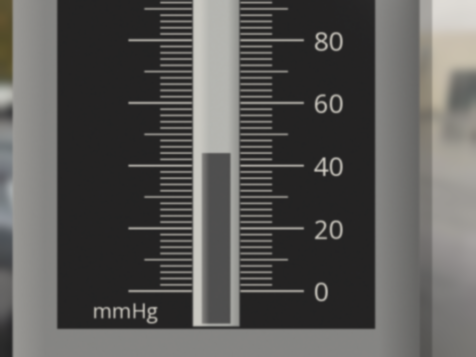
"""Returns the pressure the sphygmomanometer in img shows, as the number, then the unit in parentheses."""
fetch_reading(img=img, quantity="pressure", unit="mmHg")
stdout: 44 (mmHg)
